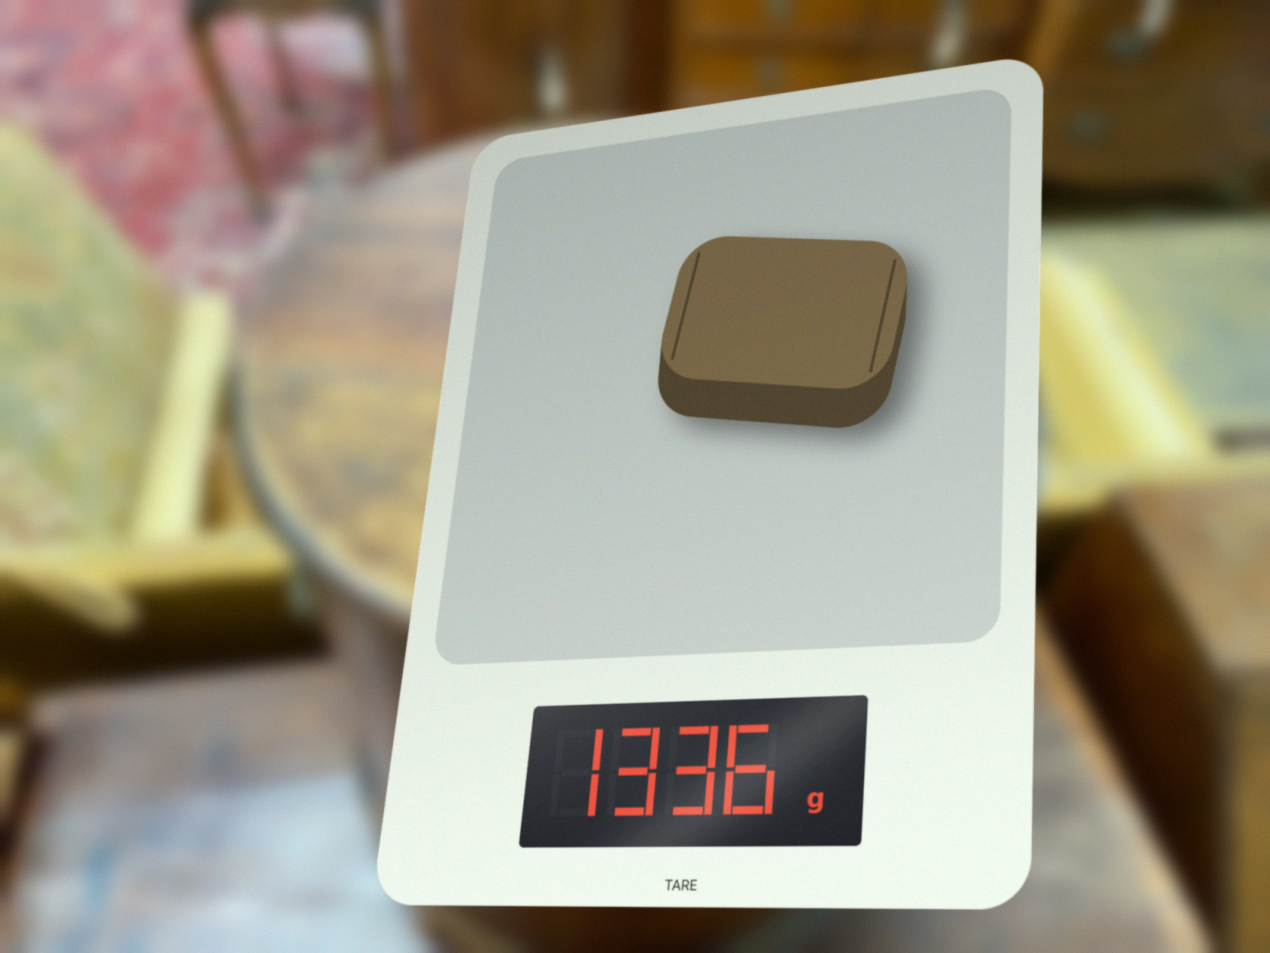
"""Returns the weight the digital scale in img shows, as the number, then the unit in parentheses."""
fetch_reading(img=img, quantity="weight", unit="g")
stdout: 1336 (g)
